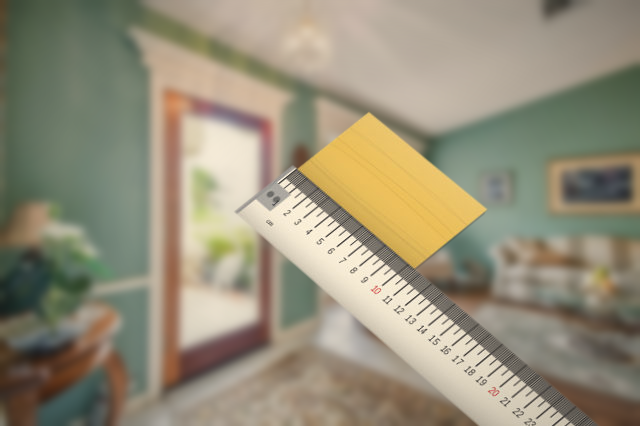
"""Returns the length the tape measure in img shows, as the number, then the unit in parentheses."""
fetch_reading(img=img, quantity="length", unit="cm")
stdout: 10.5 (cm)
